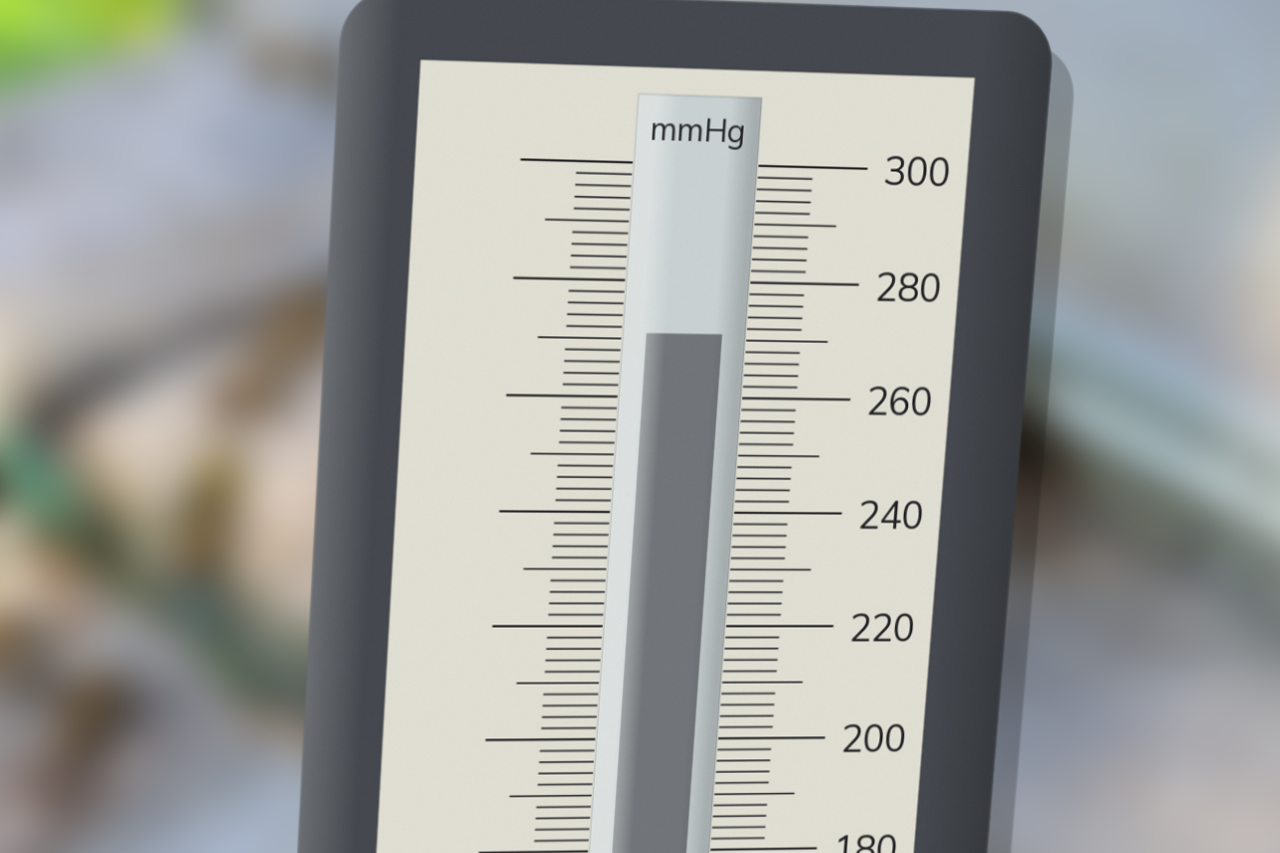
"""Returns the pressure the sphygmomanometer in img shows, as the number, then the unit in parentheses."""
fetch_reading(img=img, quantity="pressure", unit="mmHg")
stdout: 271 (mmHg)
